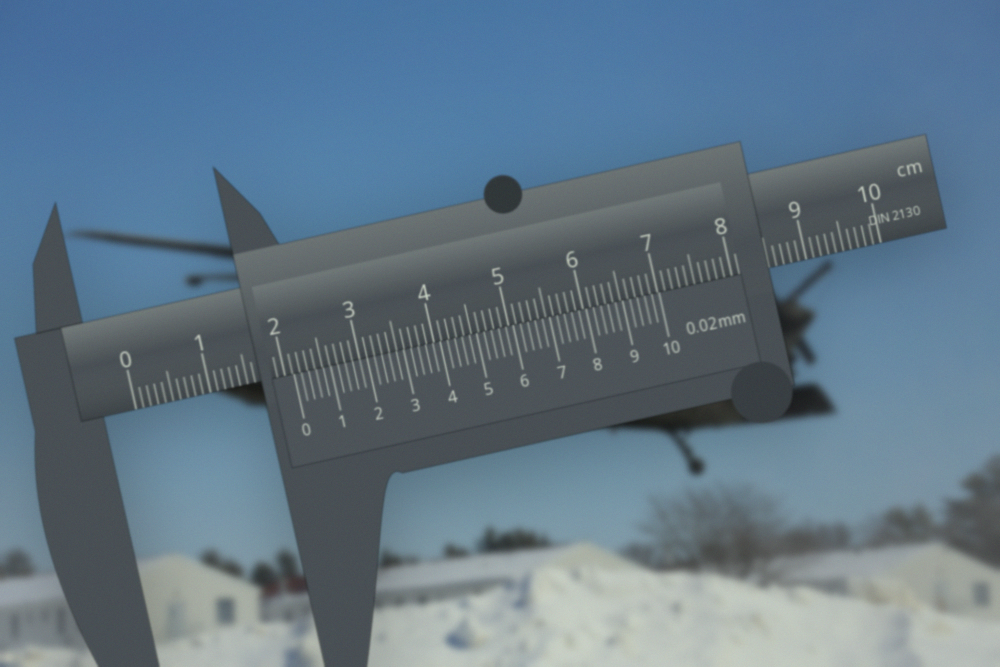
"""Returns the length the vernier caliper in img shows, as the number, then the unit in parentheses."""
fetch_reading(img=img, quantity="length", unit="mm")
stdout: 21.2 (mm)
